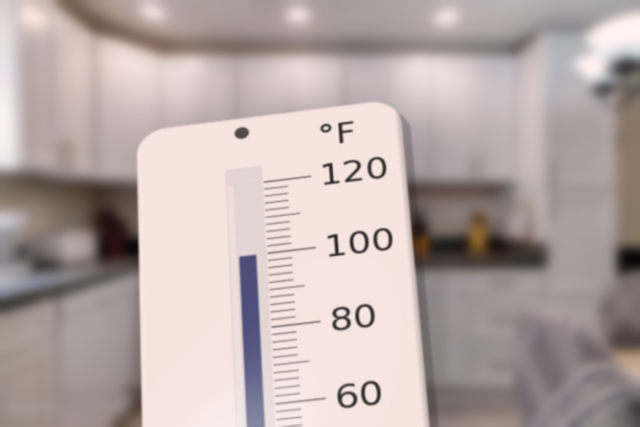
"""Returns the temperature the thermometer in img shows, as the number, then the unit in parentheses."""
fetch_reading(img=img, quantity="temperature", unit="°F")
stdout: 100 (°F)
